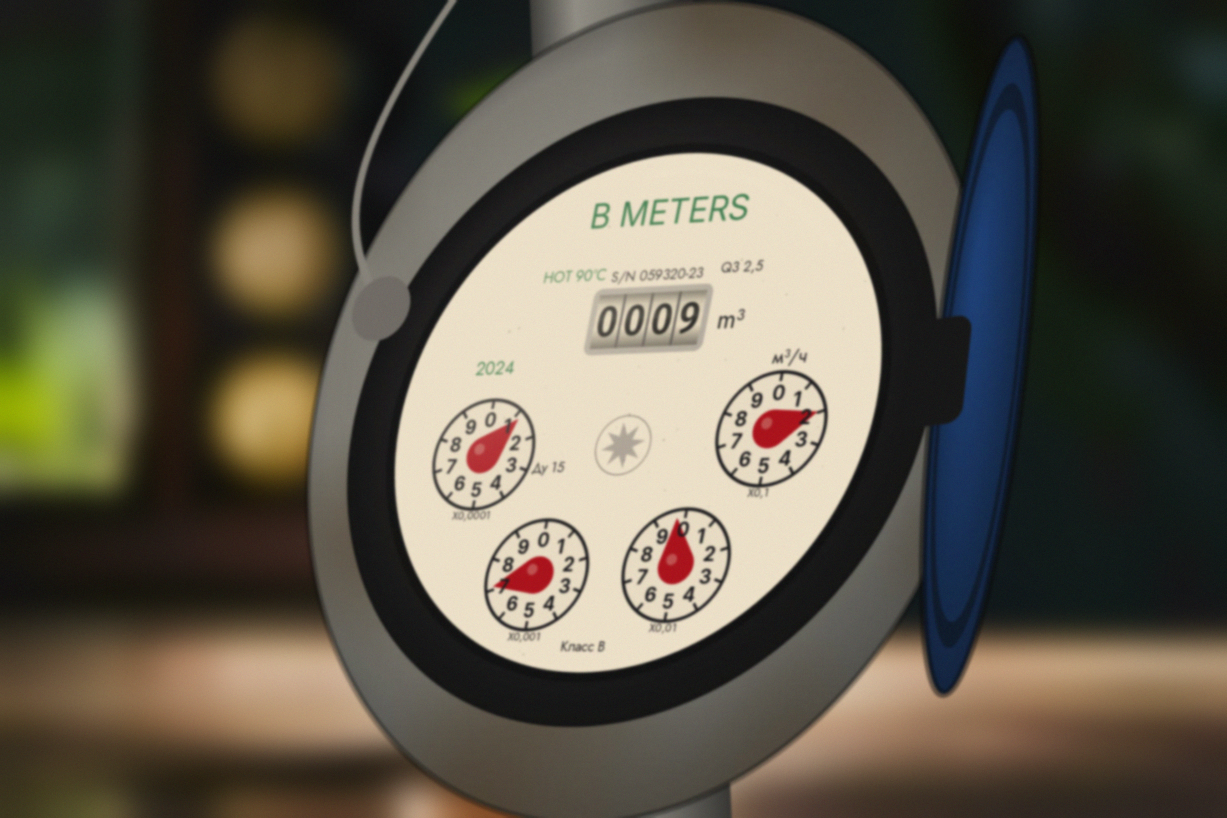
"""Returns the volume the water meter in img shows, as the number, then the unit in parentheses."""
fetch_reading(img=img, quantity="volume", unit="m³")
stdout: 9.1971 (m³)
